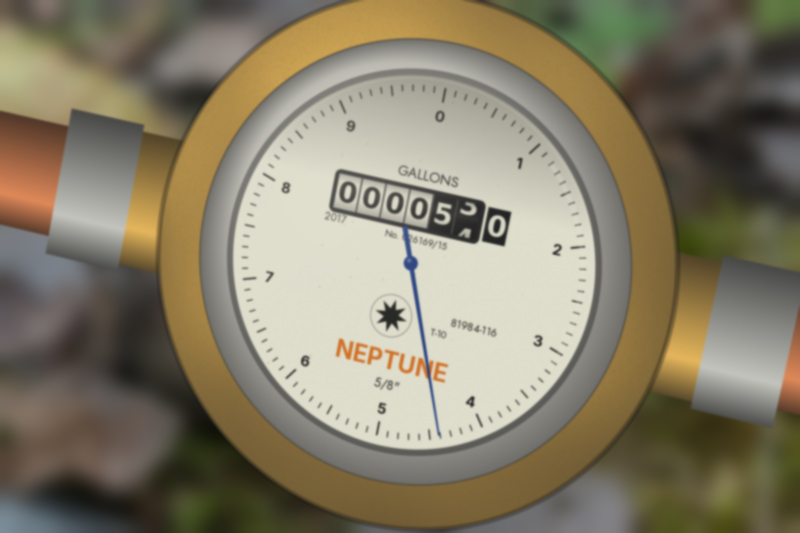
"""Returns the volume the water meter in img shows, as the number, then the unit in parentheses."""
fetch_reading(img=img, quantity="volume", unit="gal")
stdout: 534.4 (gal)
